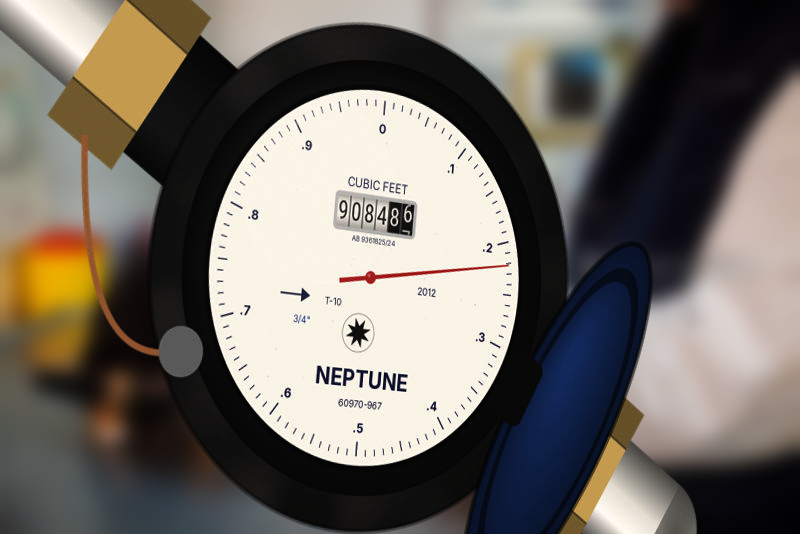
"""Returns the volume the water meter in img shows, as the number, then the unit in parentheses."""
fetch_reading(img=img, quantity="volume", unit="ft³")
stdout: 908486.22 (ft³)
